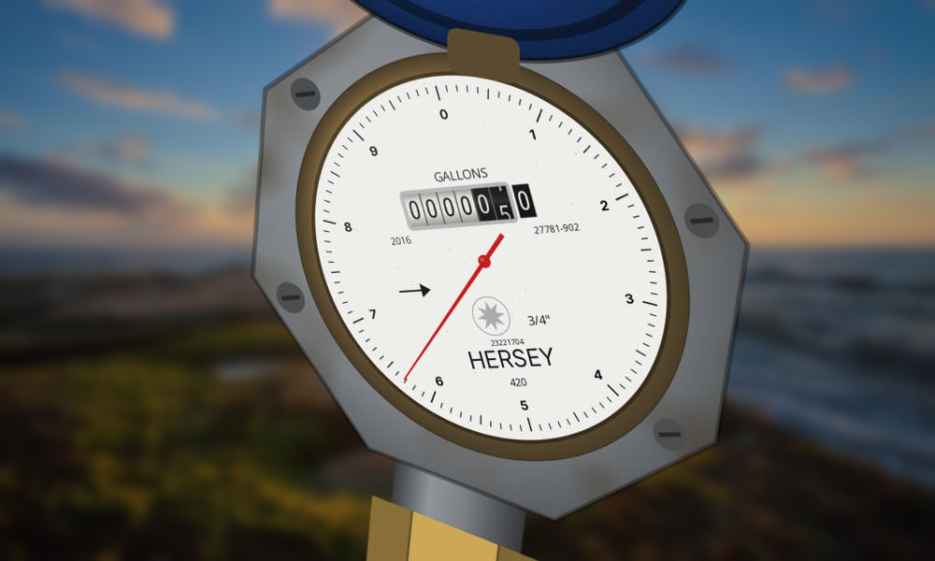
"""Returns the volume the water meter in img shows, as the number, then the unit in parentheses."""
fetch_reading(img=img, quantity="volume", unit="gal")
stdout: 46.3 (gal)
